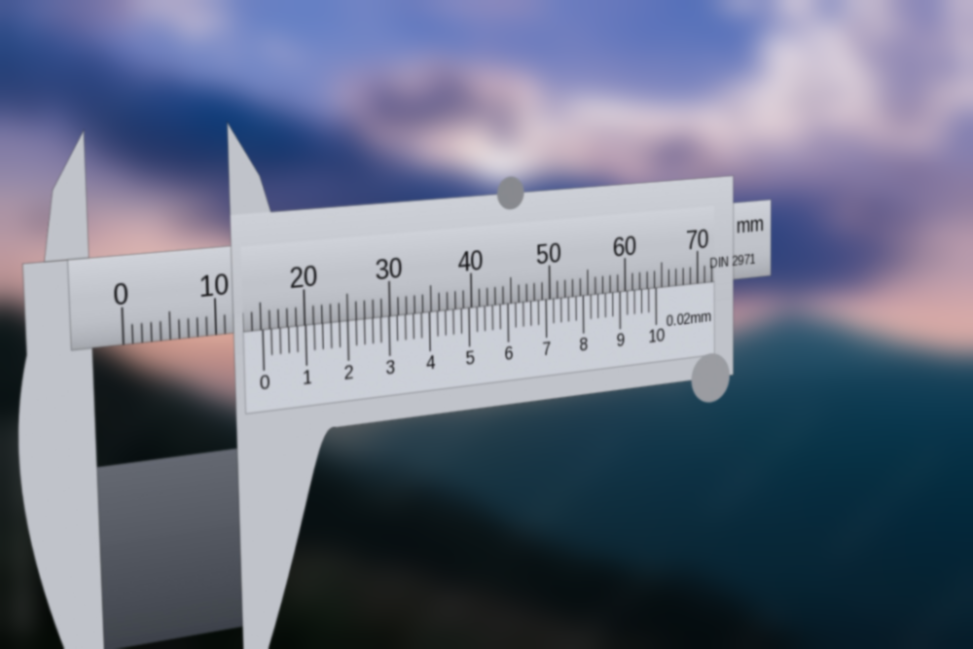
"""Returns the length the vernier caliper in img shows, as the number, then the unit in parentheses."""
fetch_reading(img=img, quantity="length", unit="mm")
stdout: 15.2 (mm)
